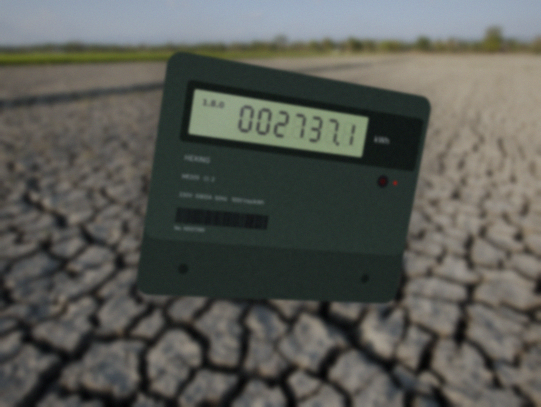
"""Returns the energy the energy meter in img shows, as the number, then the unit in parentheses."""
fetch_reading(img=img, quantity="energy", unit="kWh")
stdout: 2737.1 (kWh)
